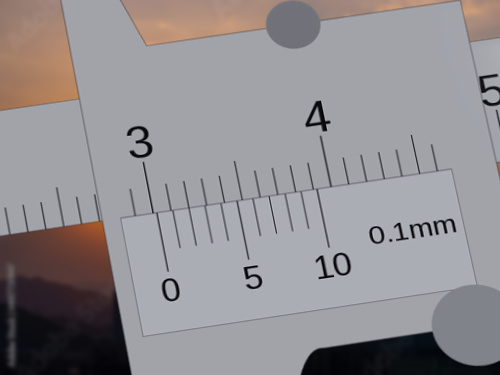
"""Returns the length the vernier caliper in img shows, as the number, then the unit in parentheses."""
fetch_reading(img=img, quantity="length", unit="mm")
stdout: 30.2 (mm)
